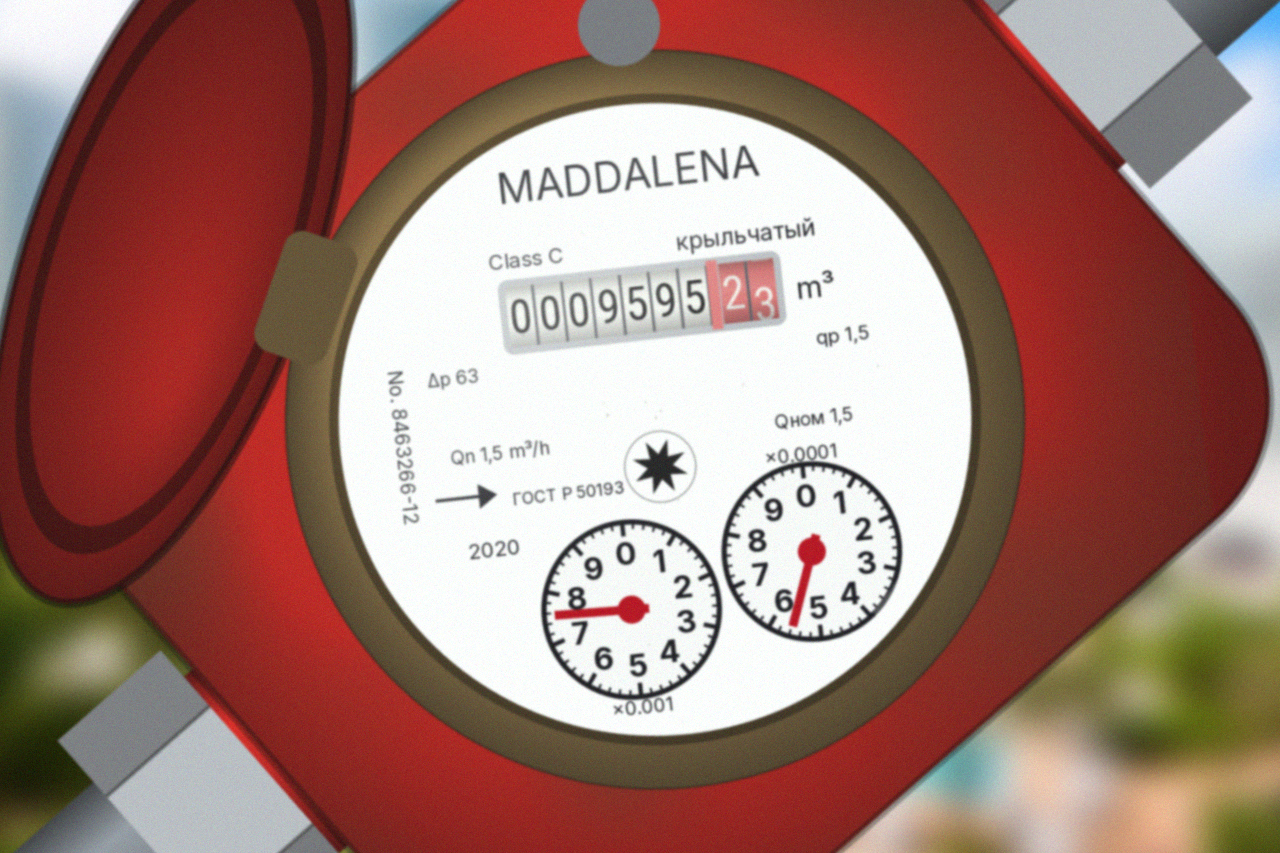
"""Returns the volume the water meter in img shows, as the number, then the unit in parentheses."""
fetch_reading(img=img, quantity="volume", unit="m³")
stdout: 9595.2275 (m³)
